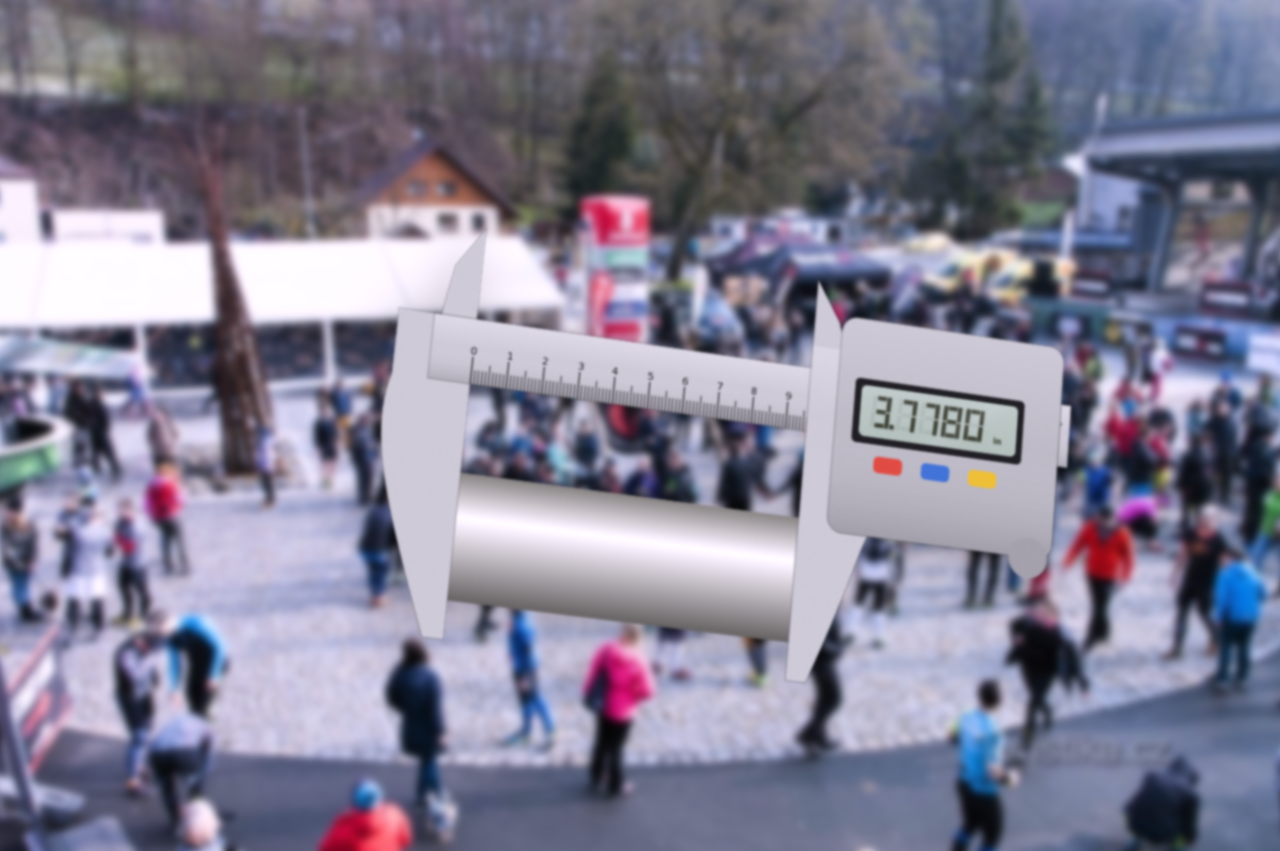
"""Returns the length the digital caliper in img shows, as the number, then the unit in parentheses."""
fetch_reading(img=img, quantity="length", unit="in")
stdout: 3.7780 (in)
